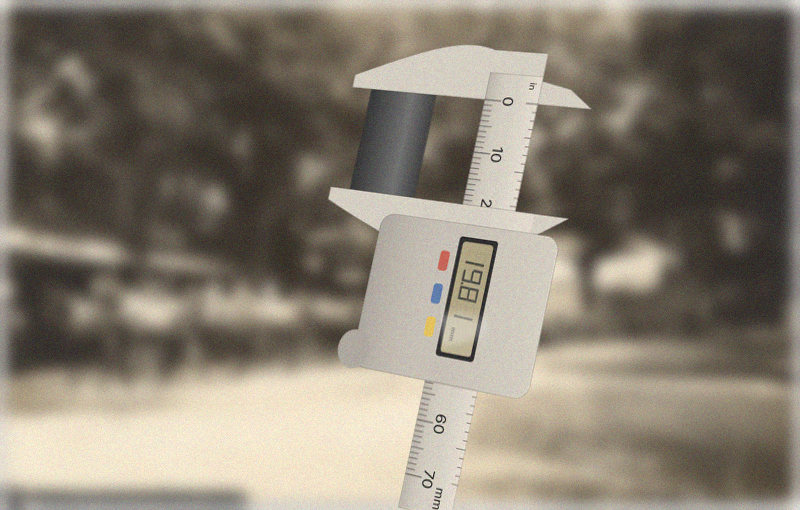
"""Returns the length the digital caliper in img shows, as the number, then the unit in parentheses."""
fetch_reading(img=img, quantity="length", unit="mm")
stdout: 19.81 (mm)
